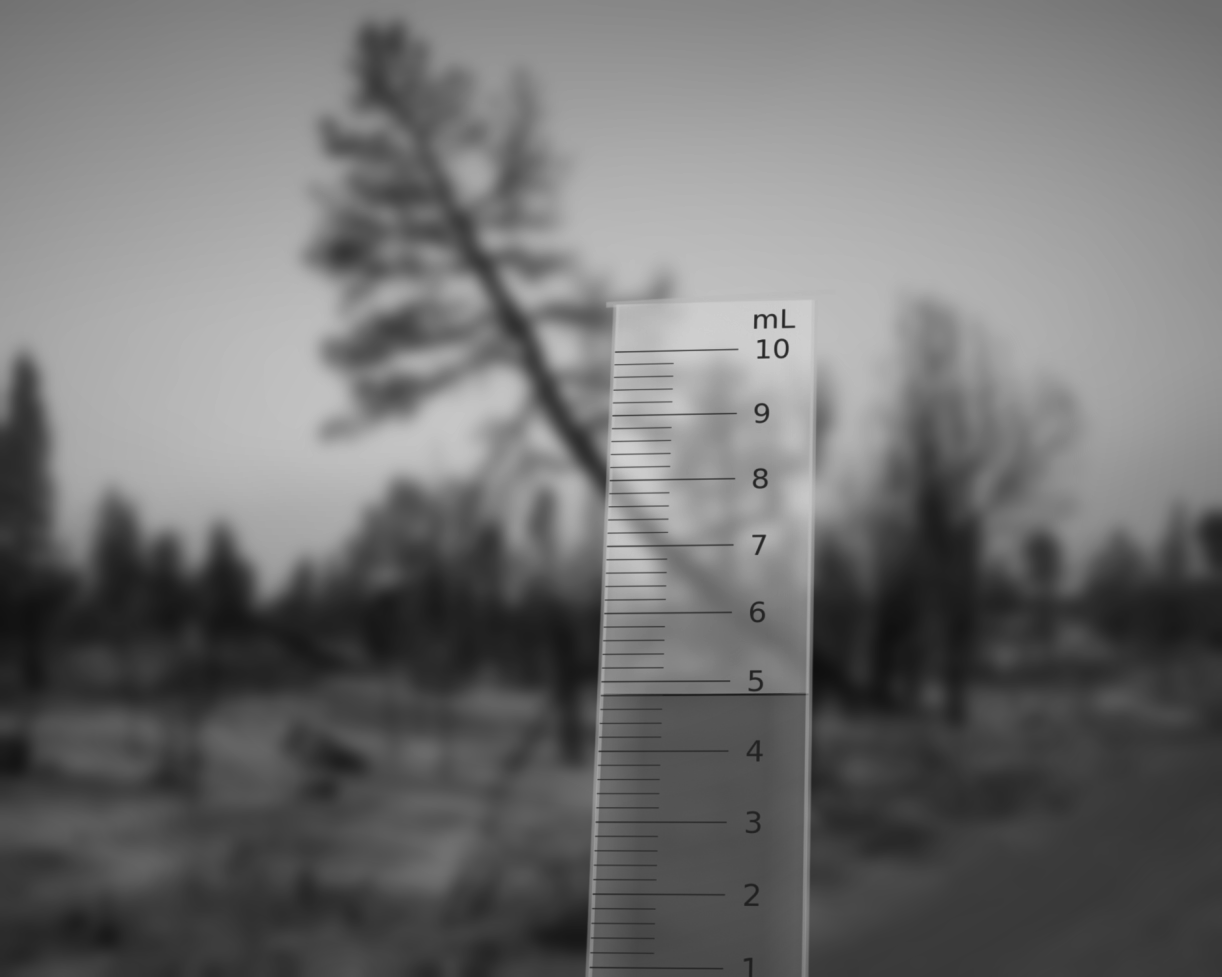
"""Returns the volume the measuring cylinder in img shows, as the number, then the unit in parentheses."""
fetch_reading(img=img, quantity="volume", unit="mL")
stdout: 4.8 (mL)
